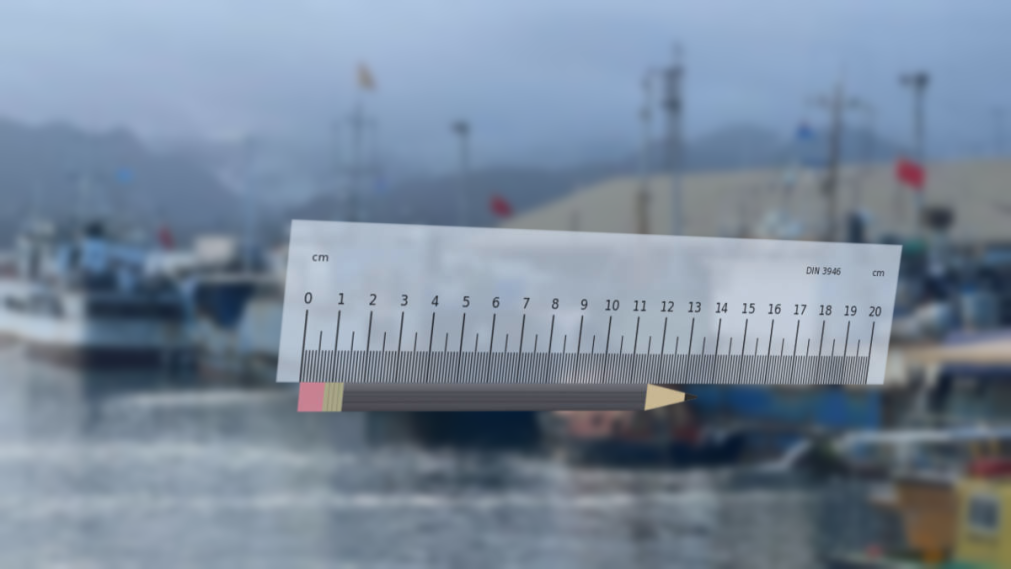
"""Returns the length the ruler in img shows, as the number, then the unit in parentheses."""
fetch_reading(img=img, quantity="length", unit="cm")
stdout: 13.5 (cm)
